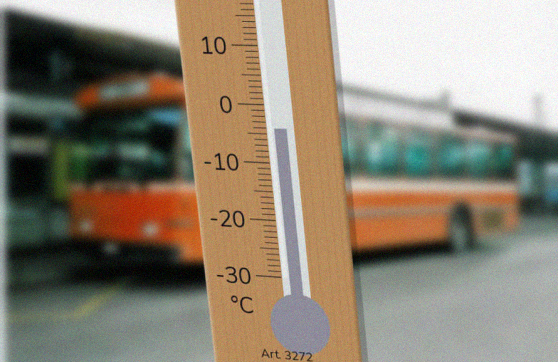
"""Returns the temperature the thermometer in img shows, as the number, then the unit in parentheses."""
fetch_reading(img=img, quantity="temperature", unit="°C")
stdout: -4 (°C)
